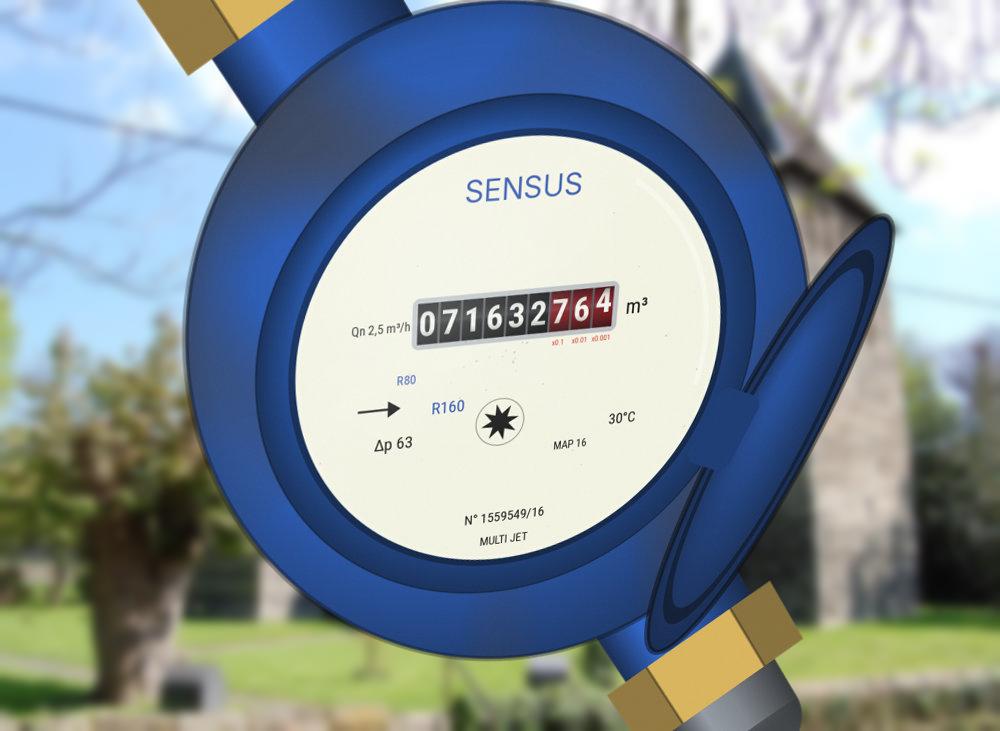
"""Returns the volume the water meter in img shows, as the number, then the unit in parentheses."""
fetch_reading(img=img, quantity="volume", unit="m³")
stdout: 71632.764 (m³)
